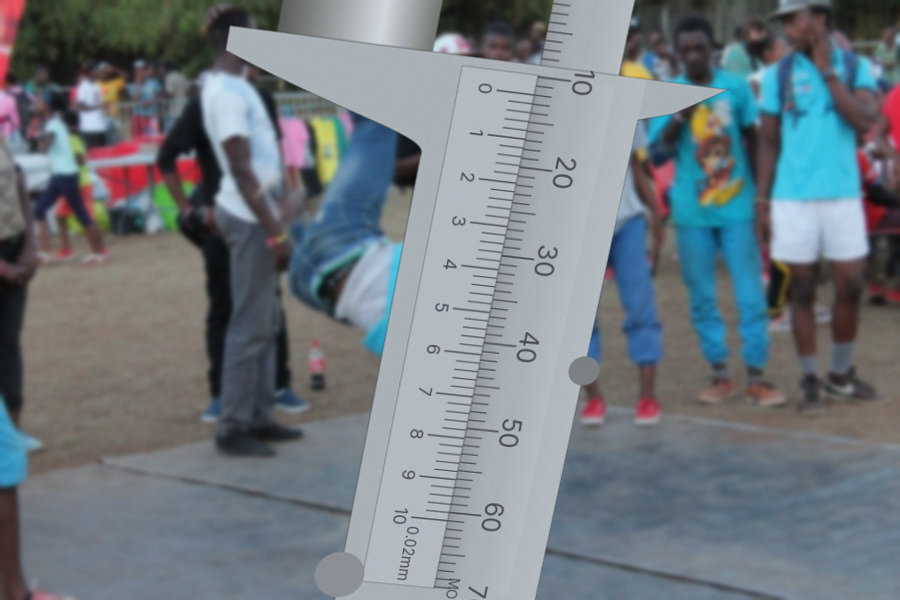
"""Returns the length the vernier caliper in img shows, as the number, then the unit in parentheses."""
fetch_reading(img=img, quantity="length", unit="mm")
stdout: 12.0 (mm)
